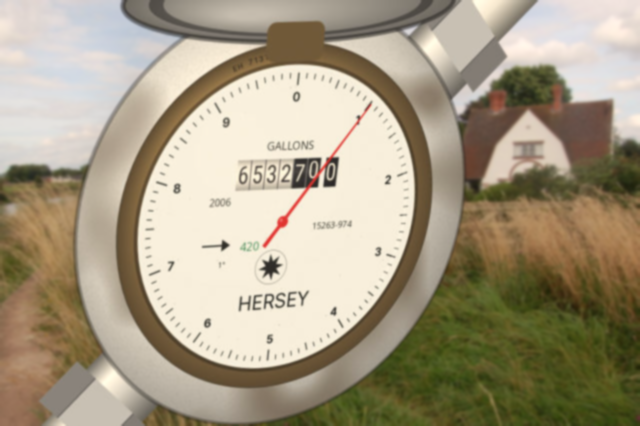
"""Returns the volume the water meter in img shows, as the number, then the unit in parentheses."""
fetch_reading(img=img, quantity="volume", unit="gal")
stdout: 6532701.0 (gal)
